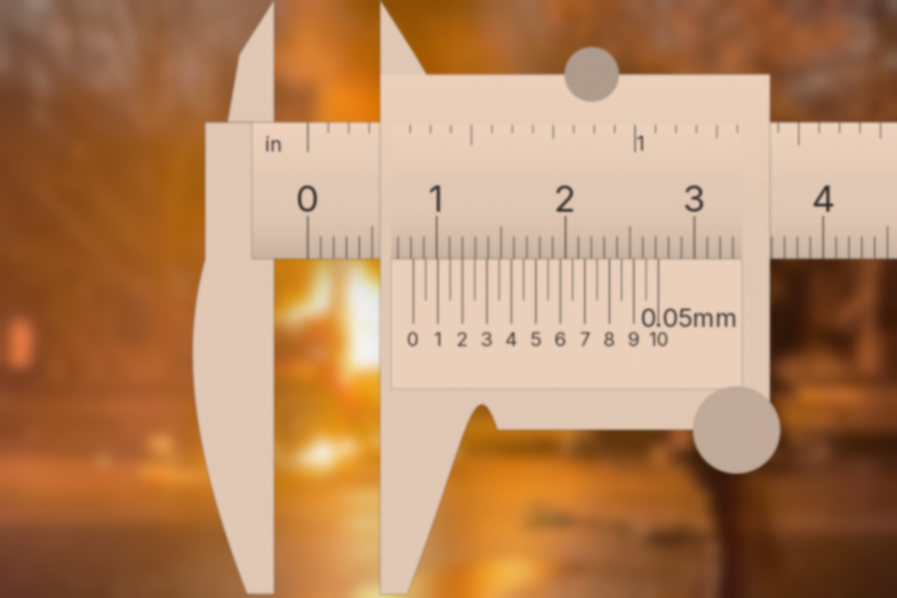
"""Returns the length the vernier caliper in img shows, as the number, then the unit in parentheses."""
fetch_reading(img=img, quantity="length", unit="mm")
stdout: 8.2 (mm)
